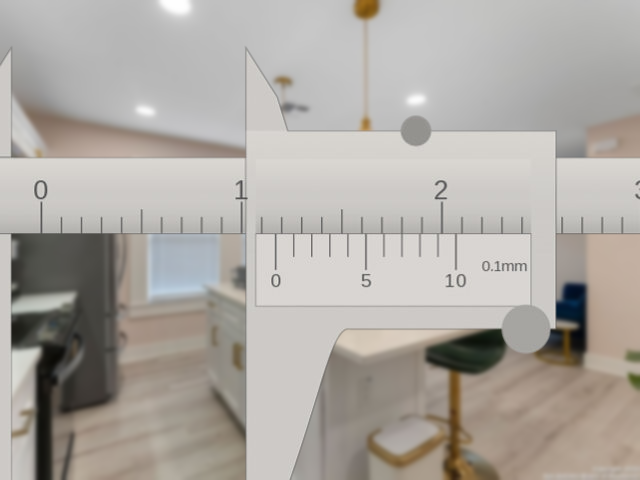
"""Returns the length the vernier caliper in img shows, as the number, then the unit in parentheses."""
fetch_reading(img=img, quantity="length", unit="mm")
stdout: 11.7 (mm)
